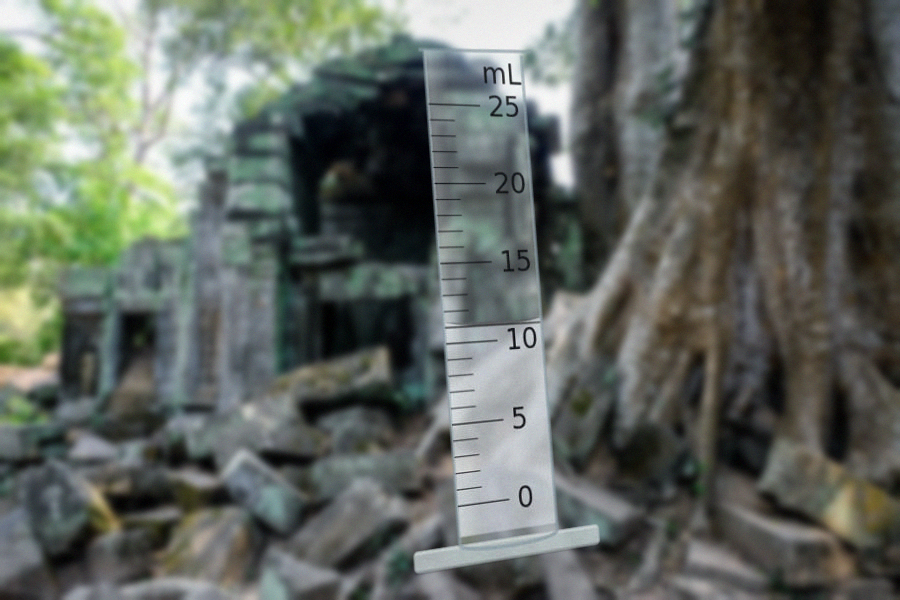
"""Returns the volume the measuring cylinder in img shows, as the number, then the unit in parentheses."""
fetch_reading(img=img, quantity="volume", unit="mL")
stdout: 11 (mL)
